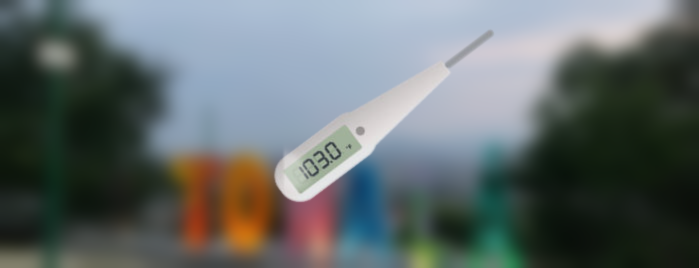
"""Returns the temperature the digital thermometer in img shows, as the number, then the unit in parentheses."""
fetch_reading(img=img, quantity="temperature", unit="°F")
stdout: 103.0 (°F)
